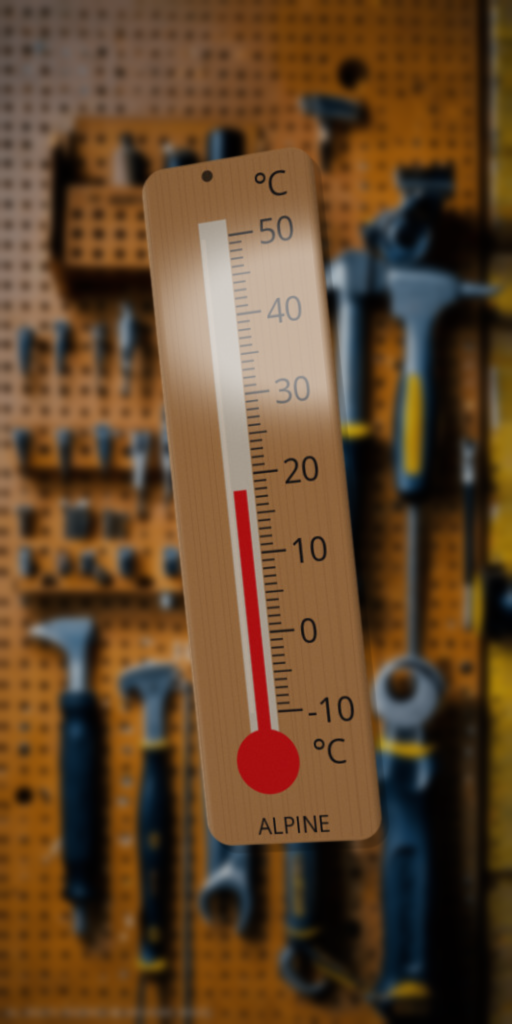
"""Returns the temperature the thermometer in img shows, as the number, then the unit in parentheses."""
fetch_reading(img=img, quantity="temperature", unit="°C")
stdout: 18 (°C)
